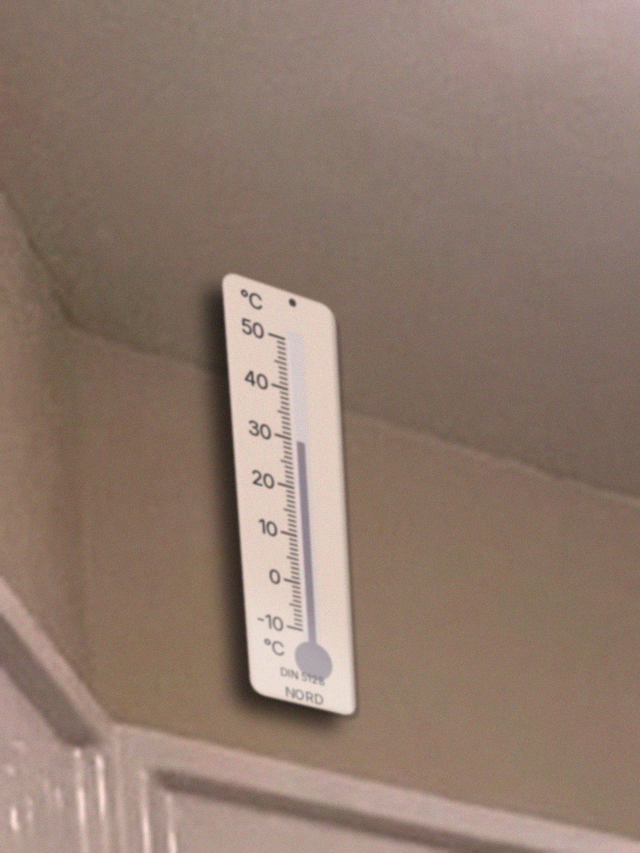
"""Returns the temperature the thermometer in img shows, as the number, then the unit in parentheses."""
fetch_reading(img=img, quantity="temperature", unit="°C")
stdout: 30 (°C)
